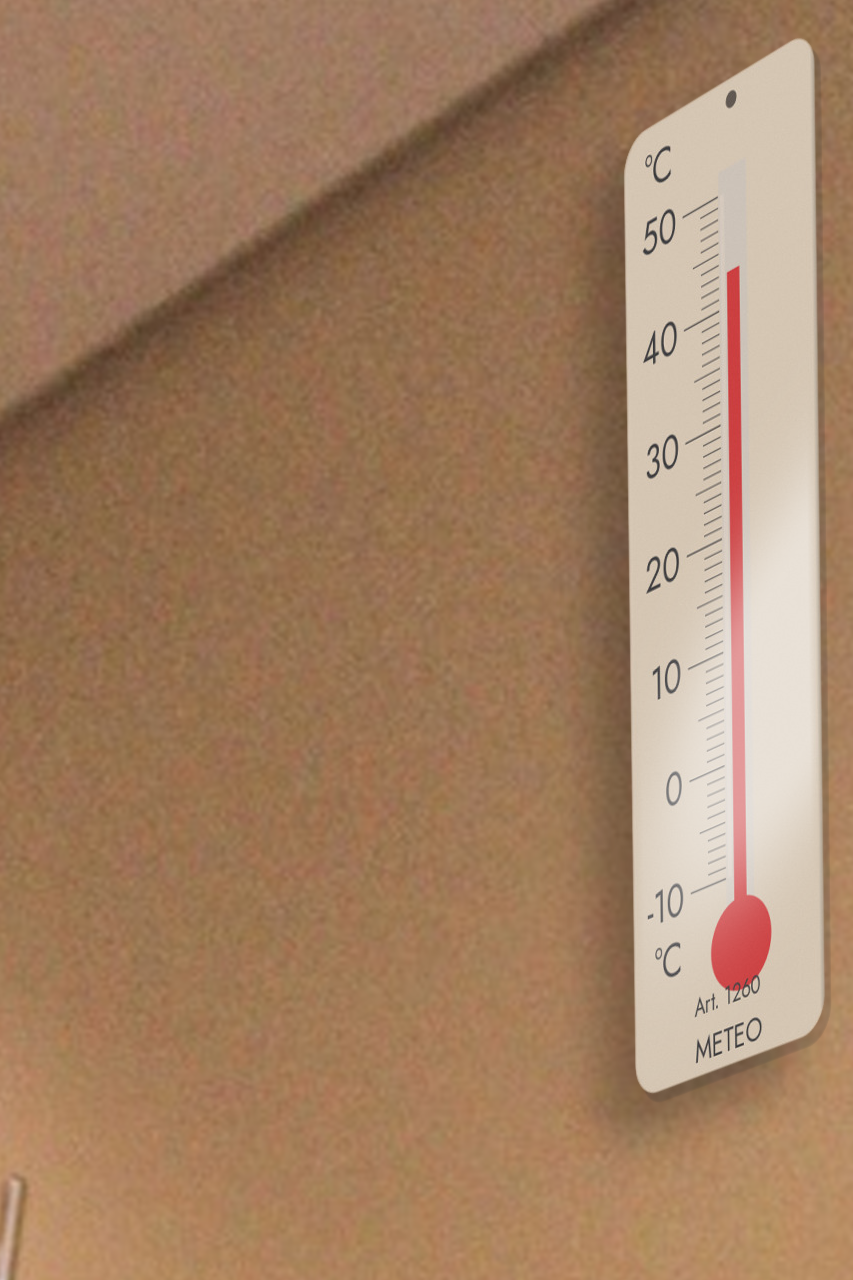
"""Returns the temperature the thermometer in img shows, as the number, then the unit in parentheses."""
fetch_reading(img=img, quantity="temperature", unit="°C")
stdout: 43 (°C)
